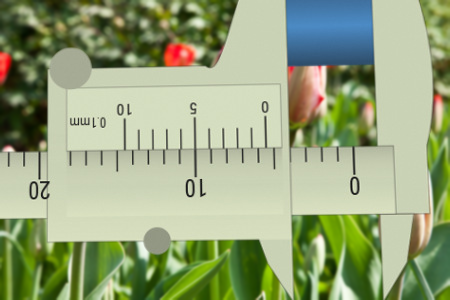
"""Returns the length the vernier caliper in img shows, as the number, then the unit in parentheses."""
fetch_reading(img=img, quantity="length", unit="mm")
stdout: 5.5 (mm)
